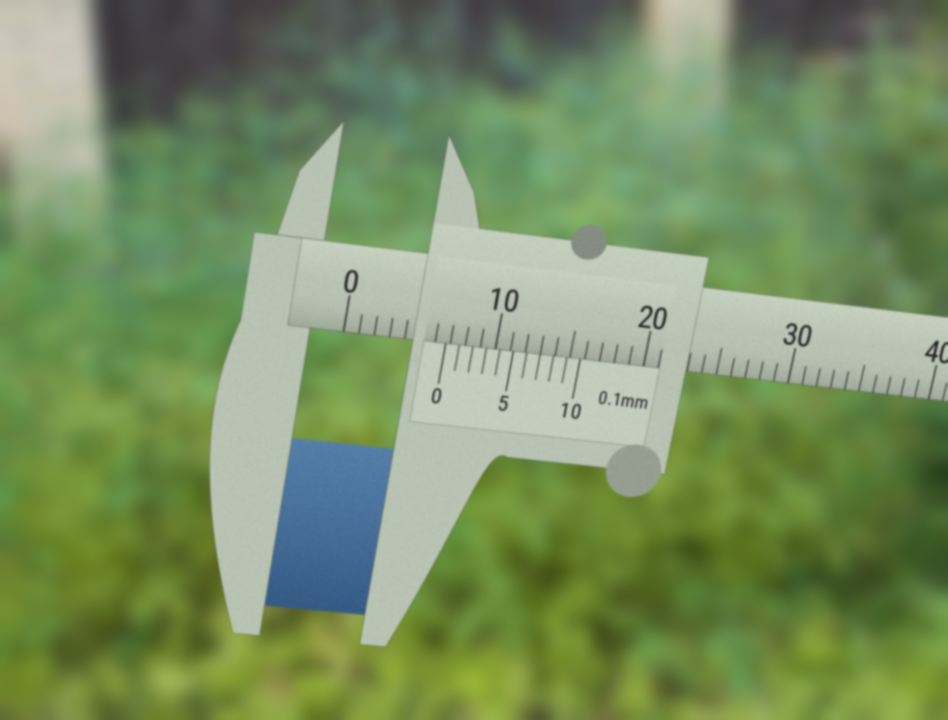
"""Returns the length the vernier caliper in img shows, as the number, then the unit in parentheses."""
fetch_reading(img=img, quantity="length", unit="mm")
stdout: 6.7 (mm)
